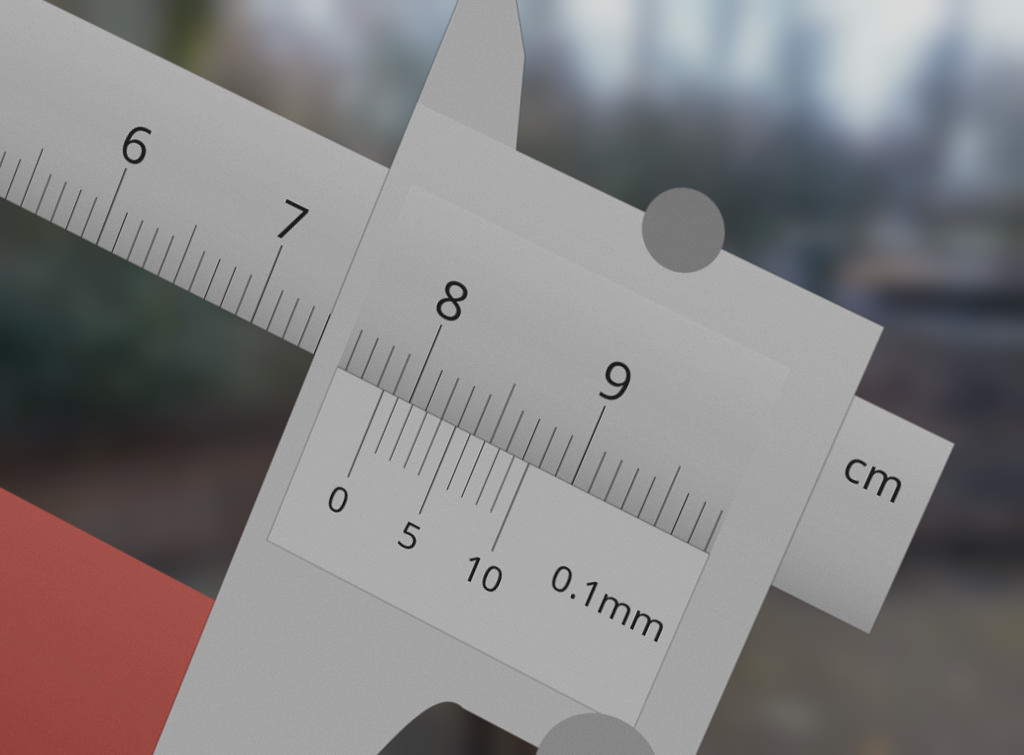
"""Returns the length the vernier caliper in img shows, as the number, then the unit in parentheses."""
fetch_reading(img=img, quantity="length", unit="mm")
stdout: 78.4 (mm)
